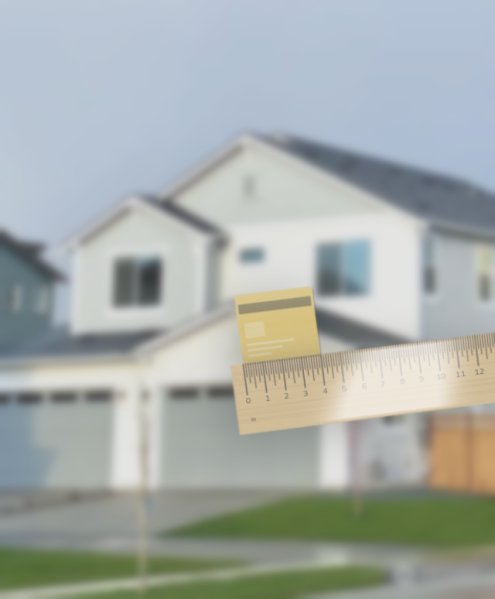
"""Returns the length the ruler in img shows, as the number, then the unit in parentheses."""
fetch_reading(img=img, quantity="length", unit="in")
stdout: 4 (in)
